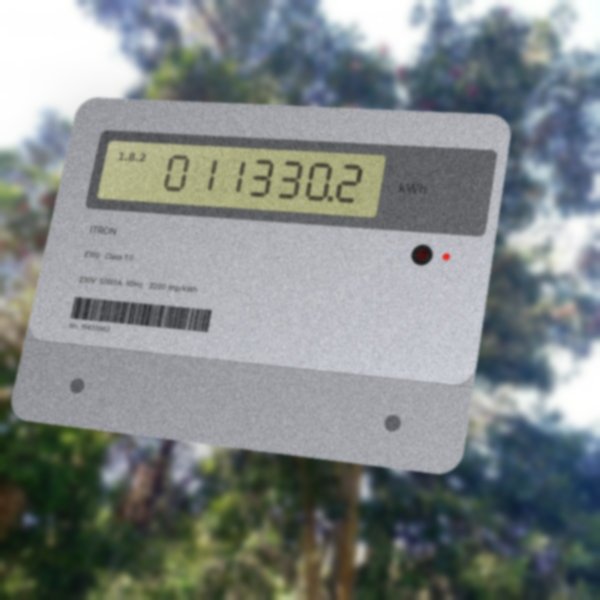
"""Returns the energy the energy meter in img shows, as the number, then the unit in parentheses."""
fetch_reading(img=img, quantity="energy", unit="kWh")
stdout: 11330.2 (kWh)
